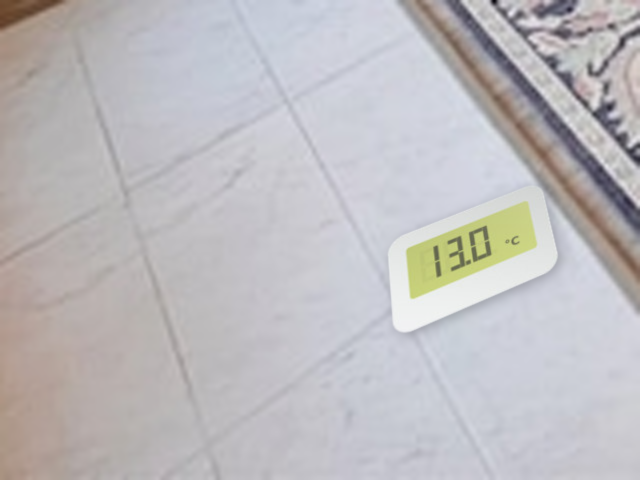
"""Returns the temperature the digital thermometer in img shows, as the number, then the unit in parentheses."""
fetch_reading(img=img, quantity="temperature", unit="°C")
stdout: 13.0 (°C)
